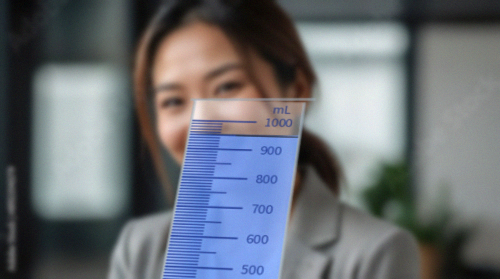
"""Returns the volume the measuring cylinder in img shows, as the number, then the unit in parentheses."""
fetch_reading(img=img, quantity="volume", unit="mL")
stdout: 950 (mL)
